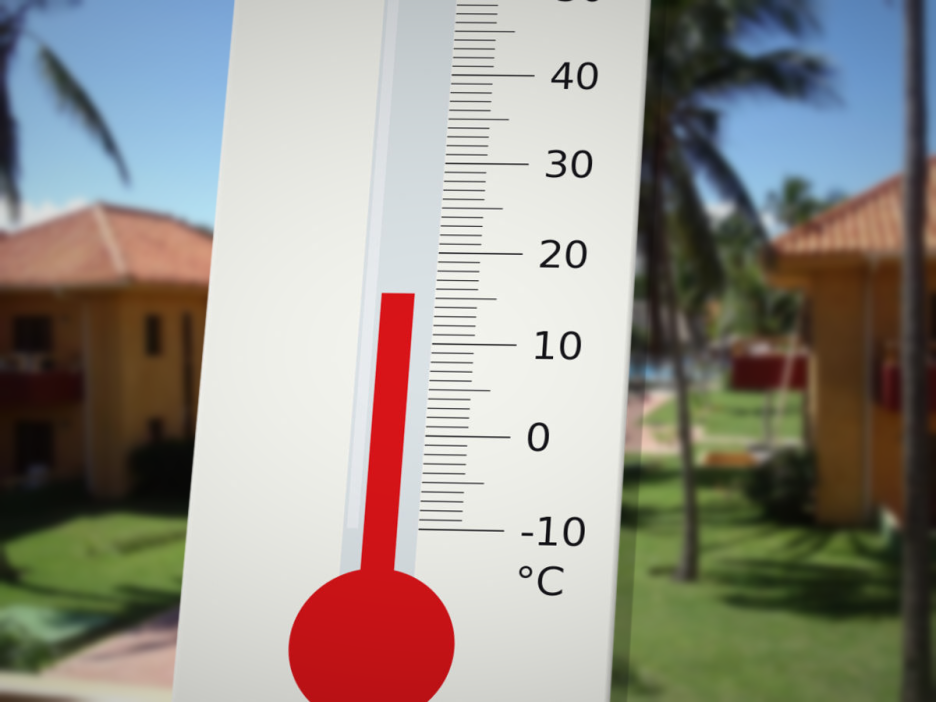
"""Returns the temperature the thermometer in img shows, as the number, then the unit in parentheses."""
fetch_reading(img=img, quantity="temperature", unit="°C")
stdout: 15.5 (°C)
